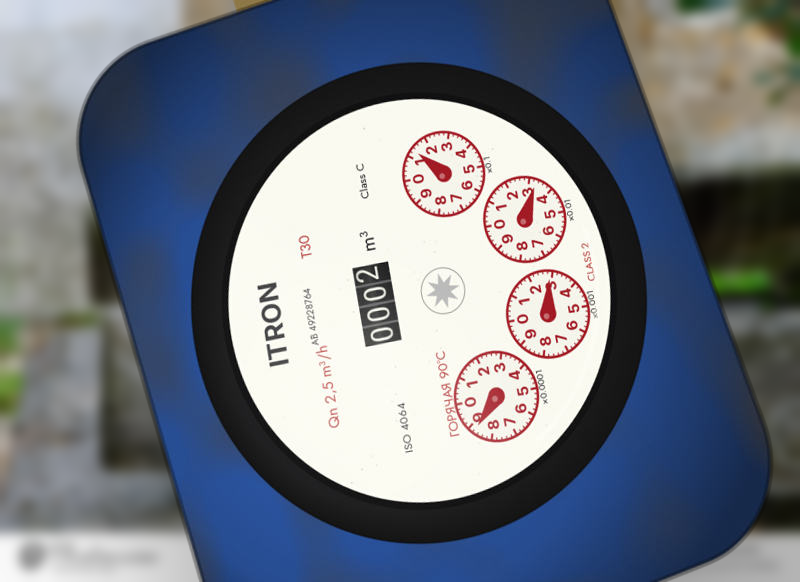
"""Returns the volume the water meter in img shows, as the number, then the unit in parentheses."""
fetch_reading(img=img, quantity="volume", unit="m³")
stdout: 2.1328 (m³)
